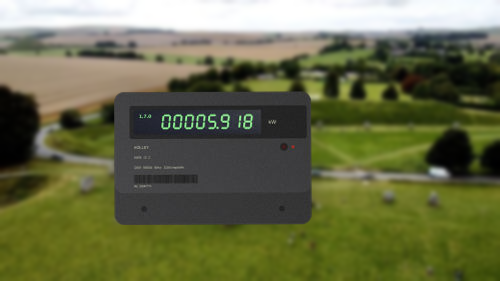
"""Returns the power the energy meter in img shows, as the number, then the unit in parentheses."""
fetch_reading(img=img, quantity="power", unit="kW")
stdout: 5.918 (kW)
